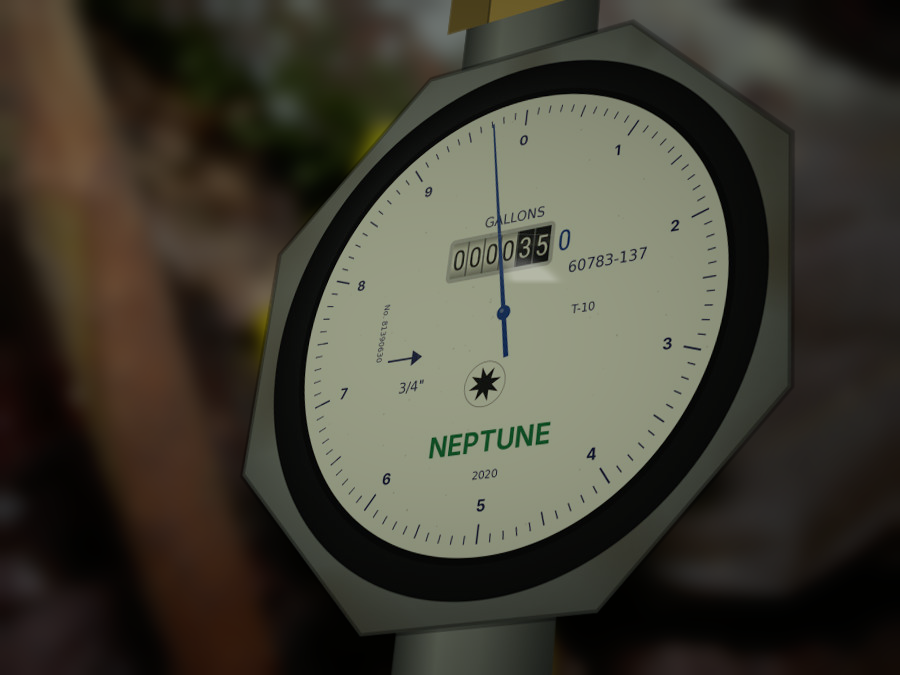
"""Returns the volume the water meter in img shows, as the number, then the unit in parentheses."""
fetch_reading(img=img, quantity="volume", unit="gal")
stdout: 349.7 (gal)
